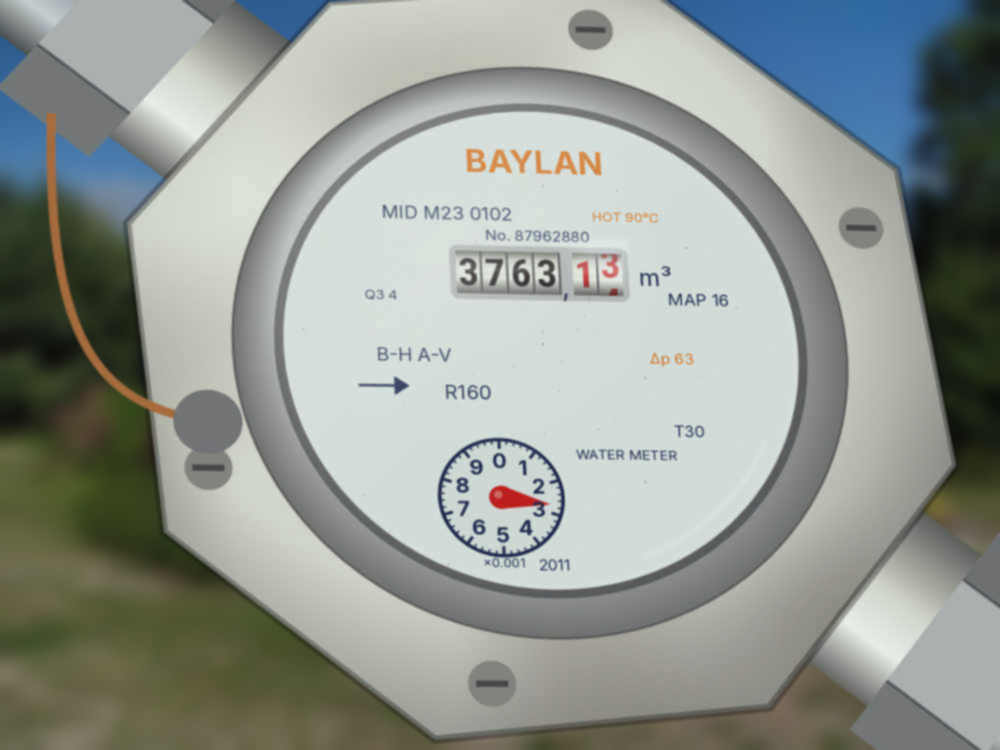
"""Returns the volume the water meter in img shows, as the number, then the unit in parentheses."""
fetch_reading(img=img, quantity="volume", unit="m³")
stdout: 3763.132 (m³)
